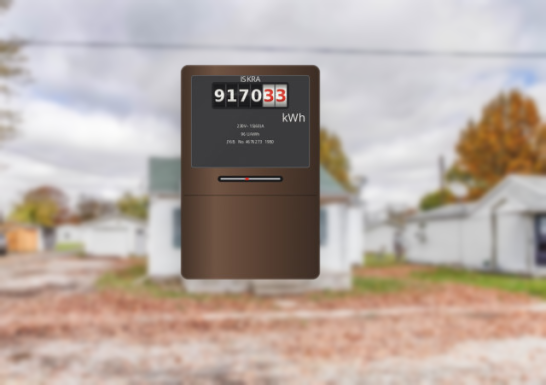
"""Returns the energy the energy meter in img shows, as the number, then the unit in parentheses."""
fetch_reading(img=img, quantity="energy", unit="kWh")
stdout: 9170.33 (kWh)
